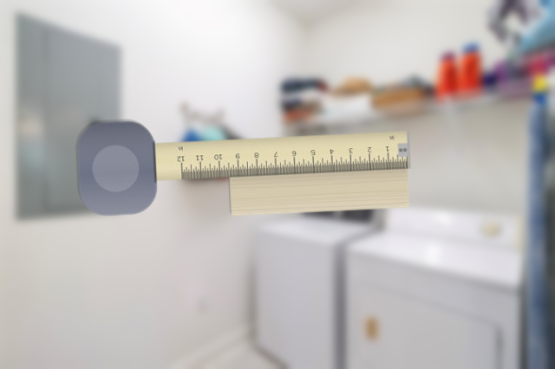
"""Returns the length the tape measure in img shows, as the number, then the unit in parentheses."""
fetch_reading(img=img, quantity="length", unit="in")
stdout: 9.5 (in)
